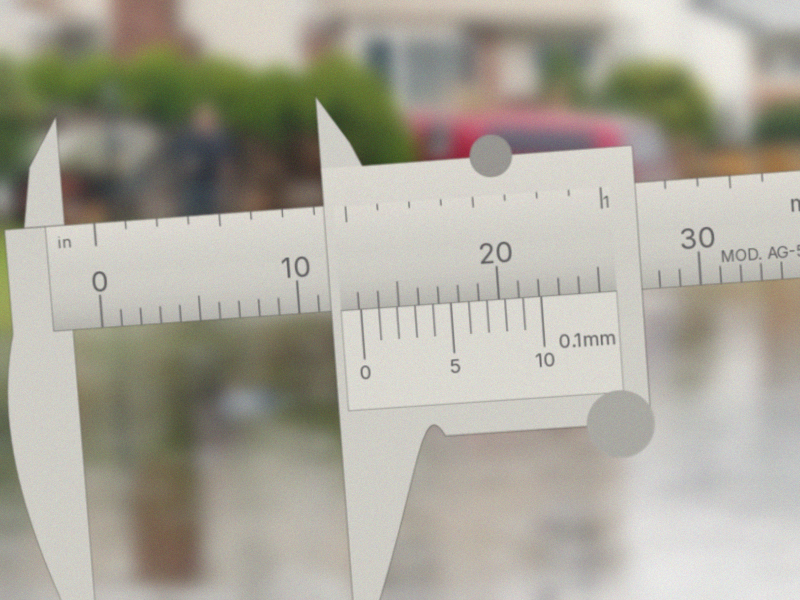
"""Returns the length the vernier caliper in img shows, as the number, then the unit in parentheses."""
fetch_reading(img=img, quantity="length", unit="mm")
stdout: 13.1 (mm)
